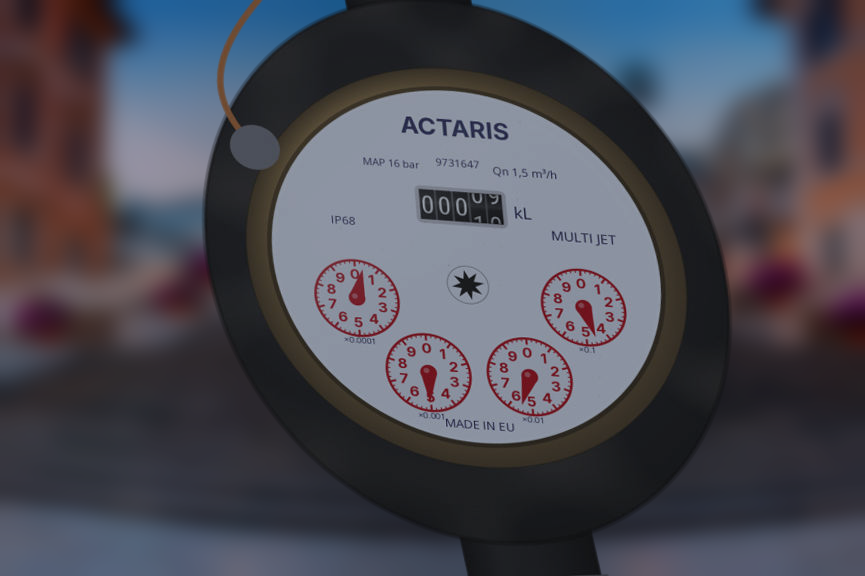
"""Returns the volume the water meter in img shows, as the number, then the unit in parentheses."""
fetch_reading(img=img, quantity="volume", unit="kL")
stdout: 9.4550 (kL)
